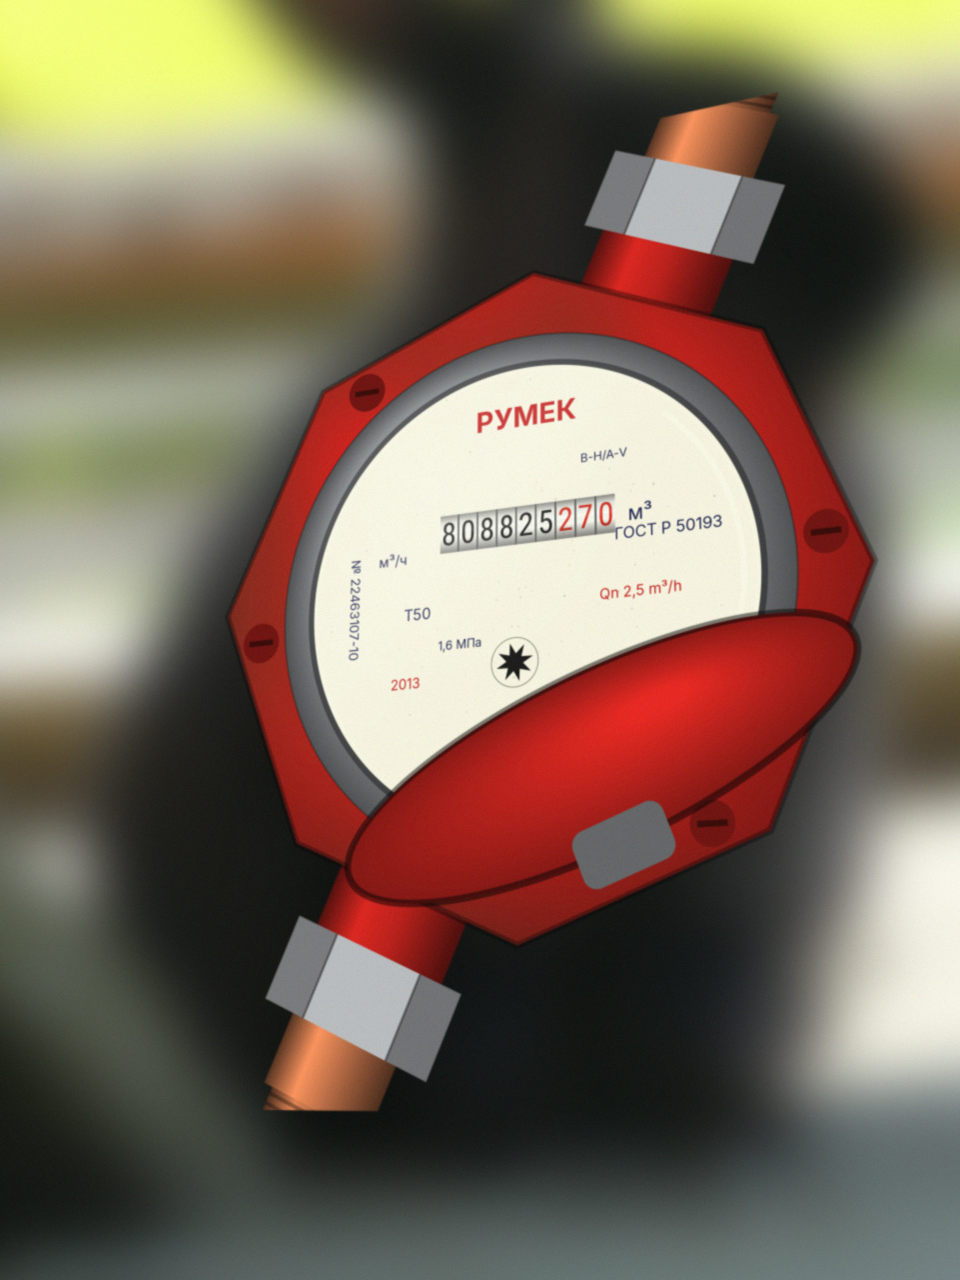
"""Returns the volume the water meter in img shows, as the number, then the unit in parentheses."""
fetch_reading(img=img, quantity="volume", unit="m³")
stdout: 808825.270 (m³)
